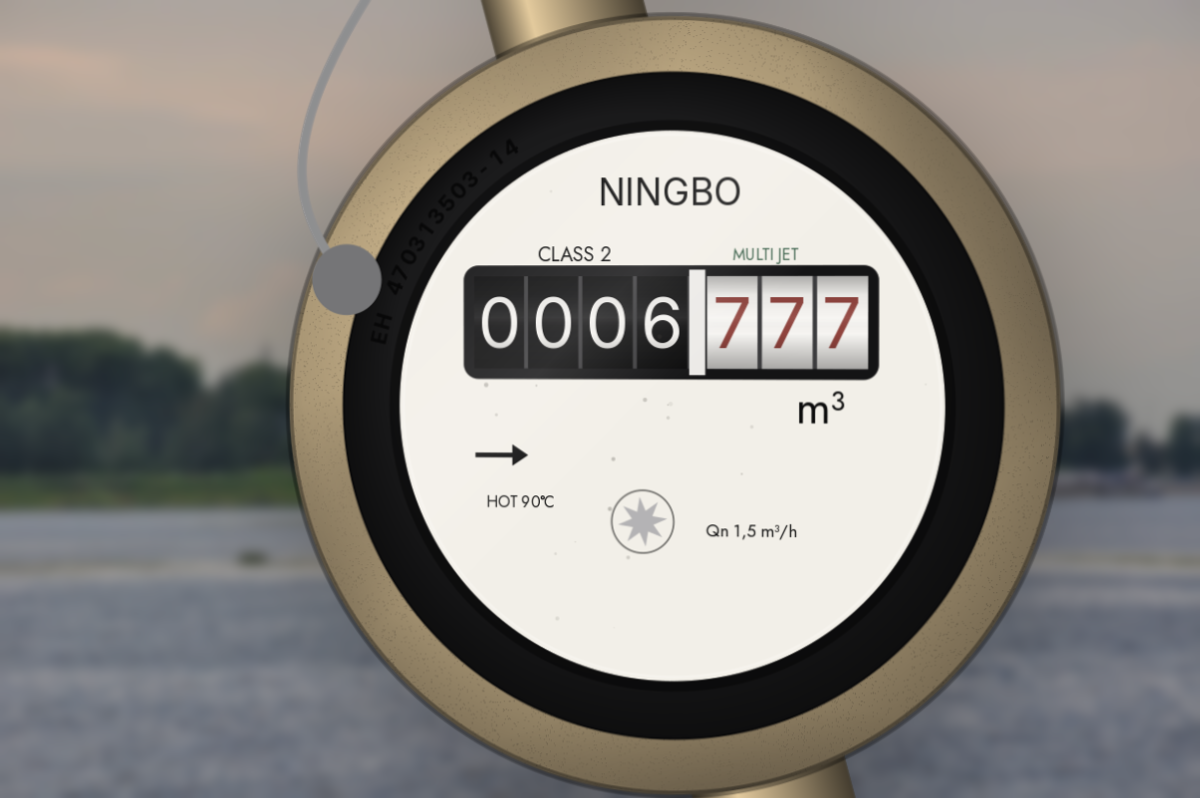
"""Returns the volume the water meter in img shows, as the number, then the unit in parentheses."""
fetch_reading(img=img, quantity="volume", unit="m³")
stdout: 6.777 (m³)
